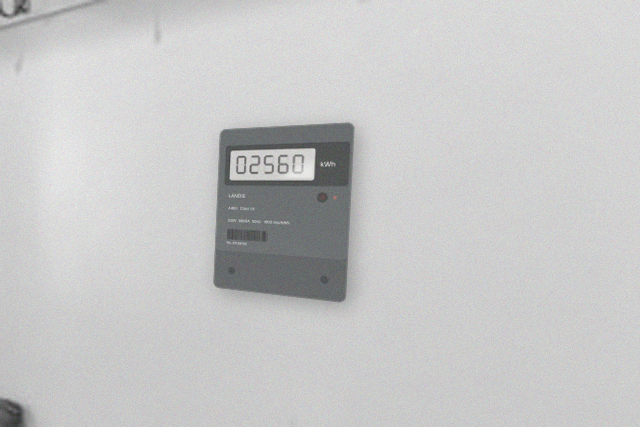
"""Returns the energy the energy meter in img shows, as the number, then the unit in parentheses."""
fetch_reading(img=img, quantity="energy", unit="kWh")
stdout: 2560 (kWh)
